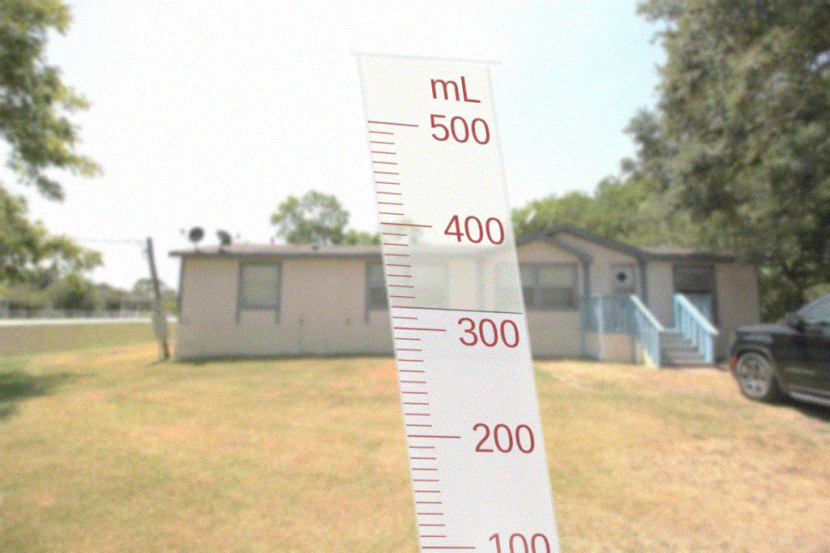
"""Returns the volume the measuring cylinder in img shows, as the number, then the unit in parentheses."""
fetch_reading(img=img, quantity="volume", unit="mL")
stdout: 320 (mL)
